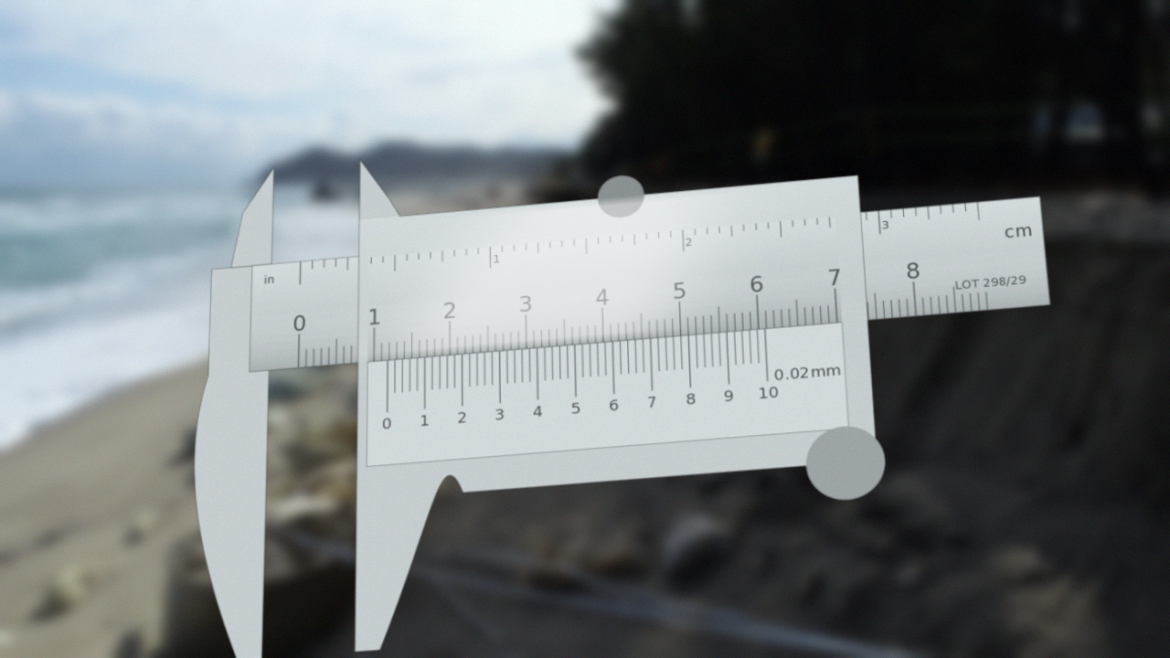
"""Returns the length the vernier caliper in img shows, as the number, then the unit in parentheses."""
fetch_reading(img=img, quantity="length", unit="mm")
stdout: 11.8 (mm)
